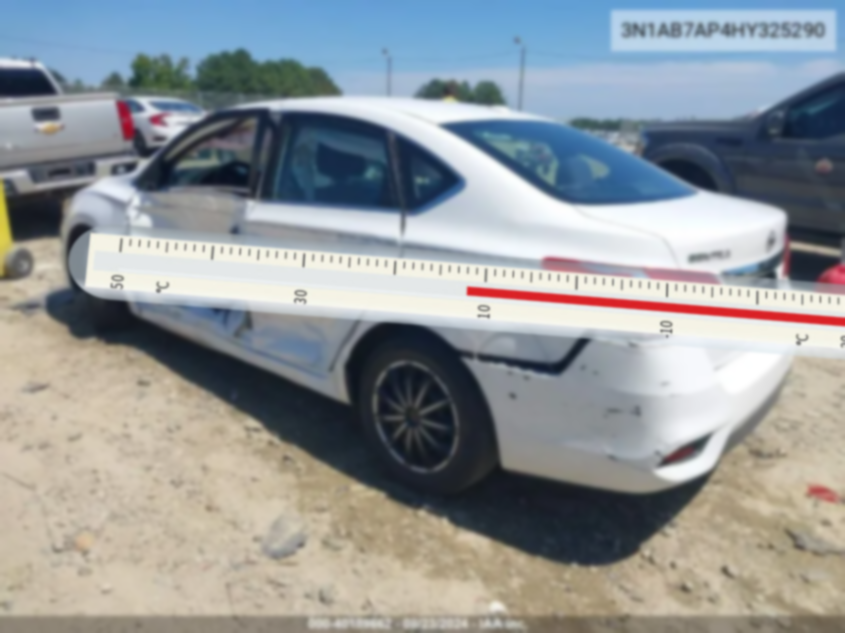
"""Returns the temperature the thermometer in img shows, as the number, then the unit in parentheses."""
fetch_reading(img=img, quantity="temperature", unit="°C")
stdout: 12 (°C)
